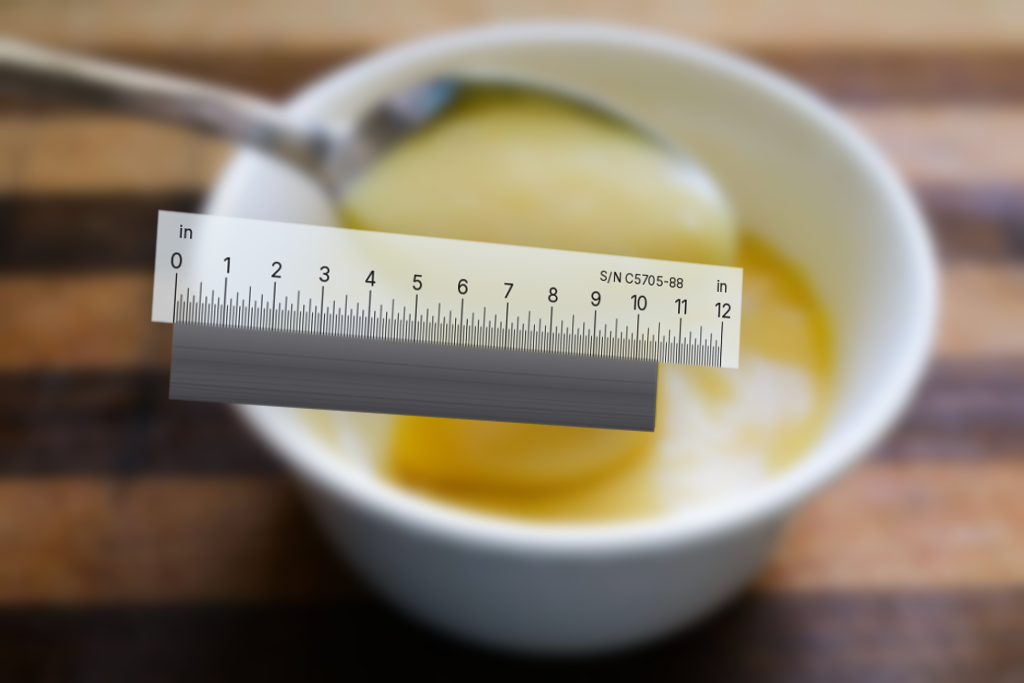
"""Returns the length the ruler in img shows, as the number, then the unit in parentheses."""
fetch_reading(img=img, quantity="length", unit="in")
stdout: 10.5 (in)
